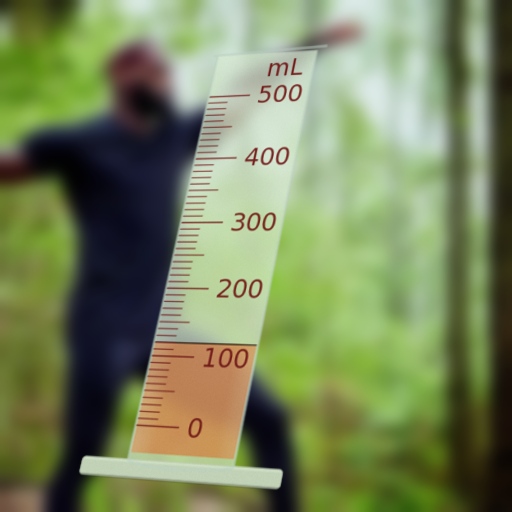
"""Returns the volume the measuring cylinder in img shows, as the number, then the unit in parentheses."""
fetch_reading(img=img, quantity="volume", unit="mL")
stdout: 120 (mL)
